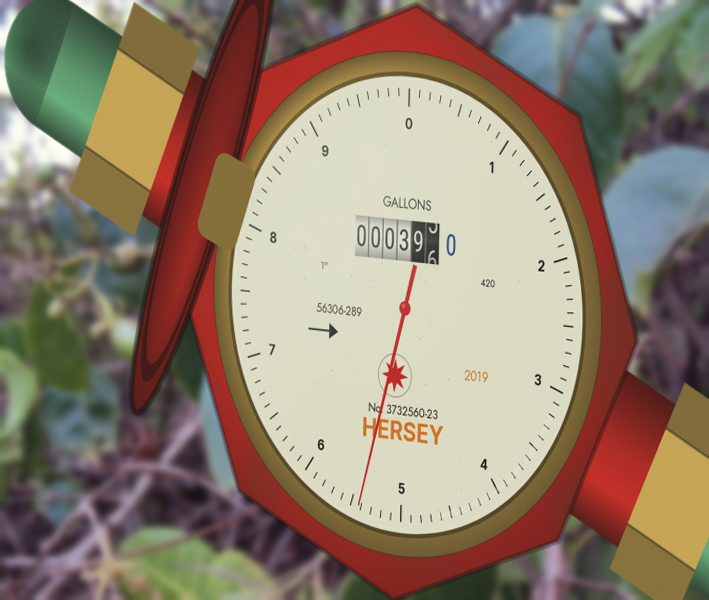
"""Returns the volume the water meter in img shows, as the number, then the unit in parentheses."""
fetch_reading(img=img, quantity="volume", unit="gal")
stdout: 3955.4 (gal)
